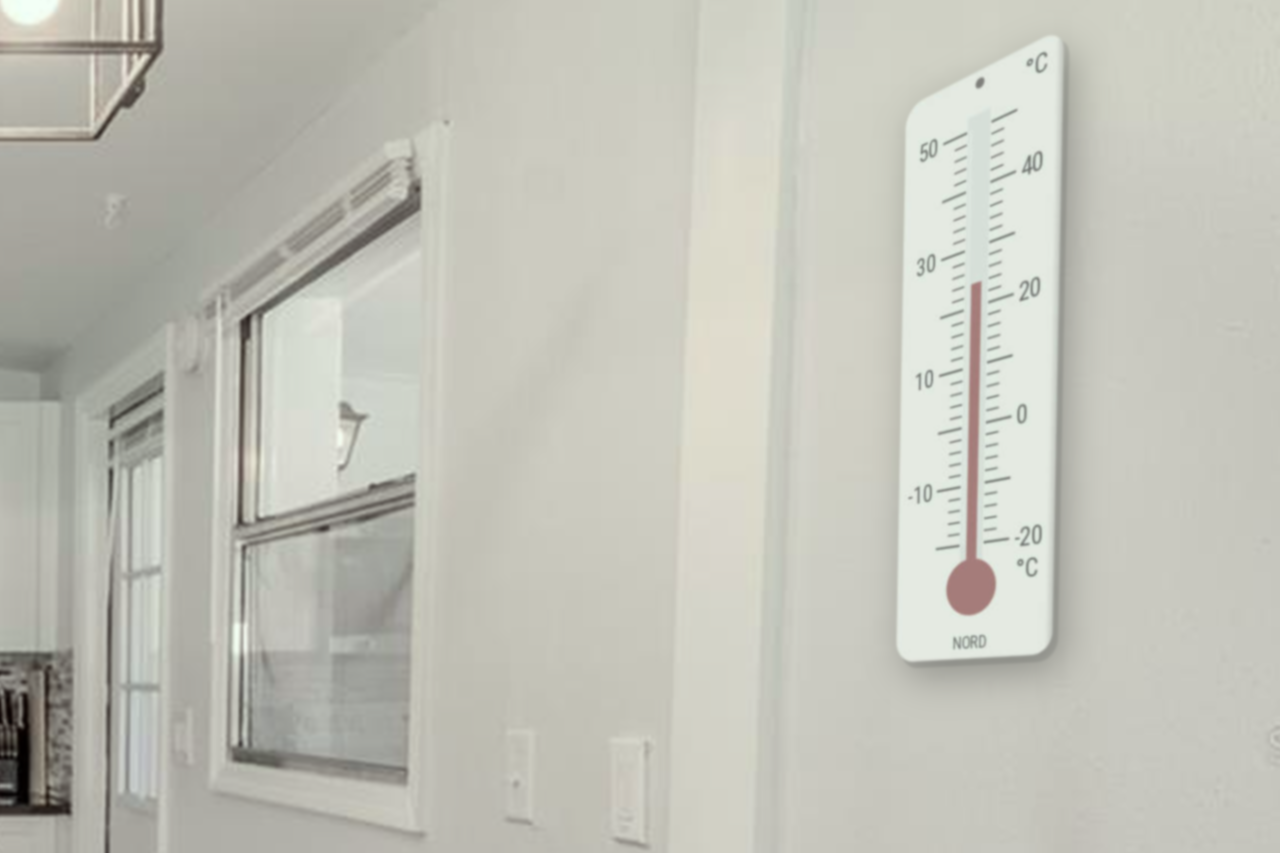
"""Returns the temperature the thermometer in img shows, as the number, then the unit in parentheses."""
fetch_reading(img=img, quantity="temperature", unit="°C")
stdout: 24 (°C)
